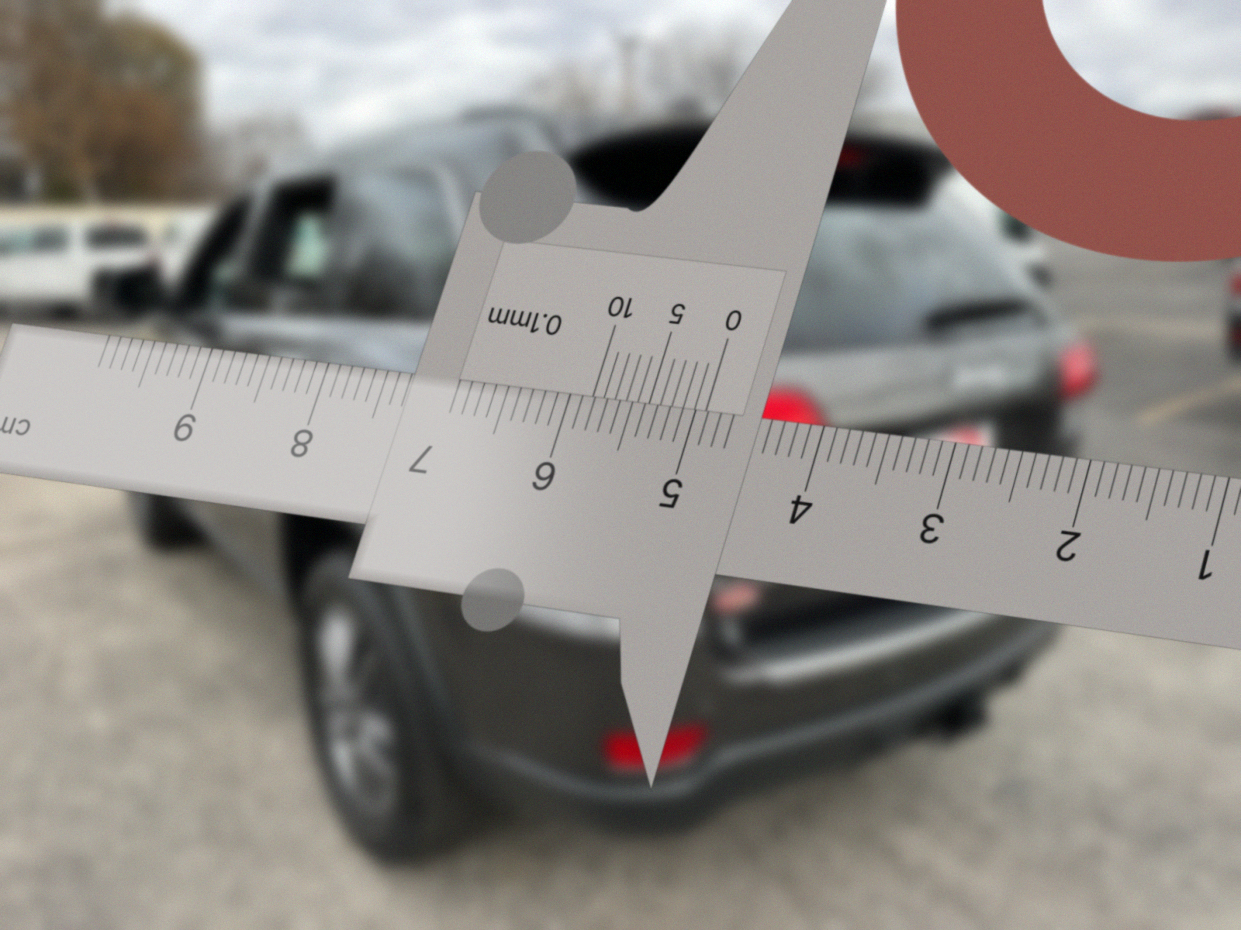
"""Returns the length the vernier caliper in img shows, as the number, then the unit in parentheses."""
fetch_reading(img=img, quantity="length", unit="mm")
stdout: 49.2 (mm)
